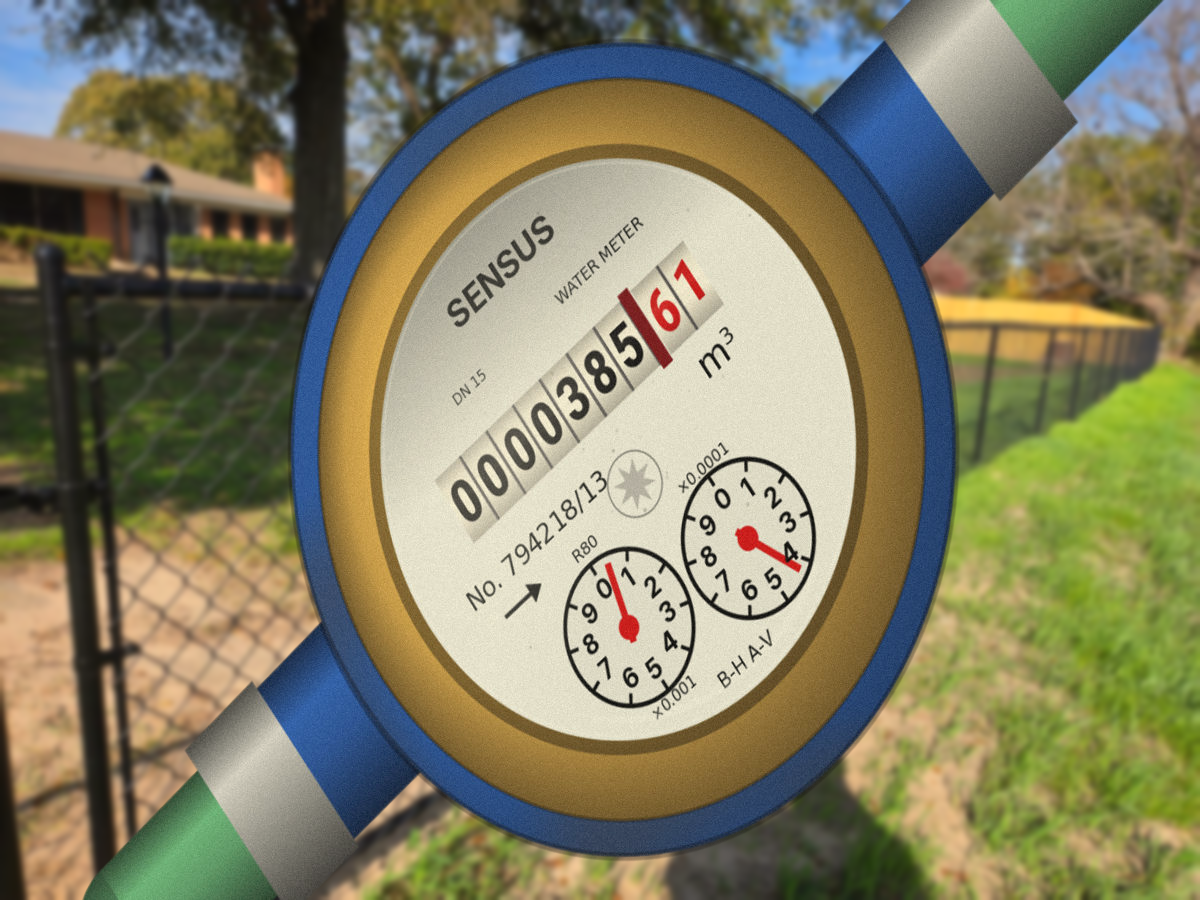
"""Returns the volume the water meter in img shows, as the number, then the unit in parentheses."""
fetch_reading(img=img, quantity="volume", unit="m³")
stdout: 385.6104 (m³)
